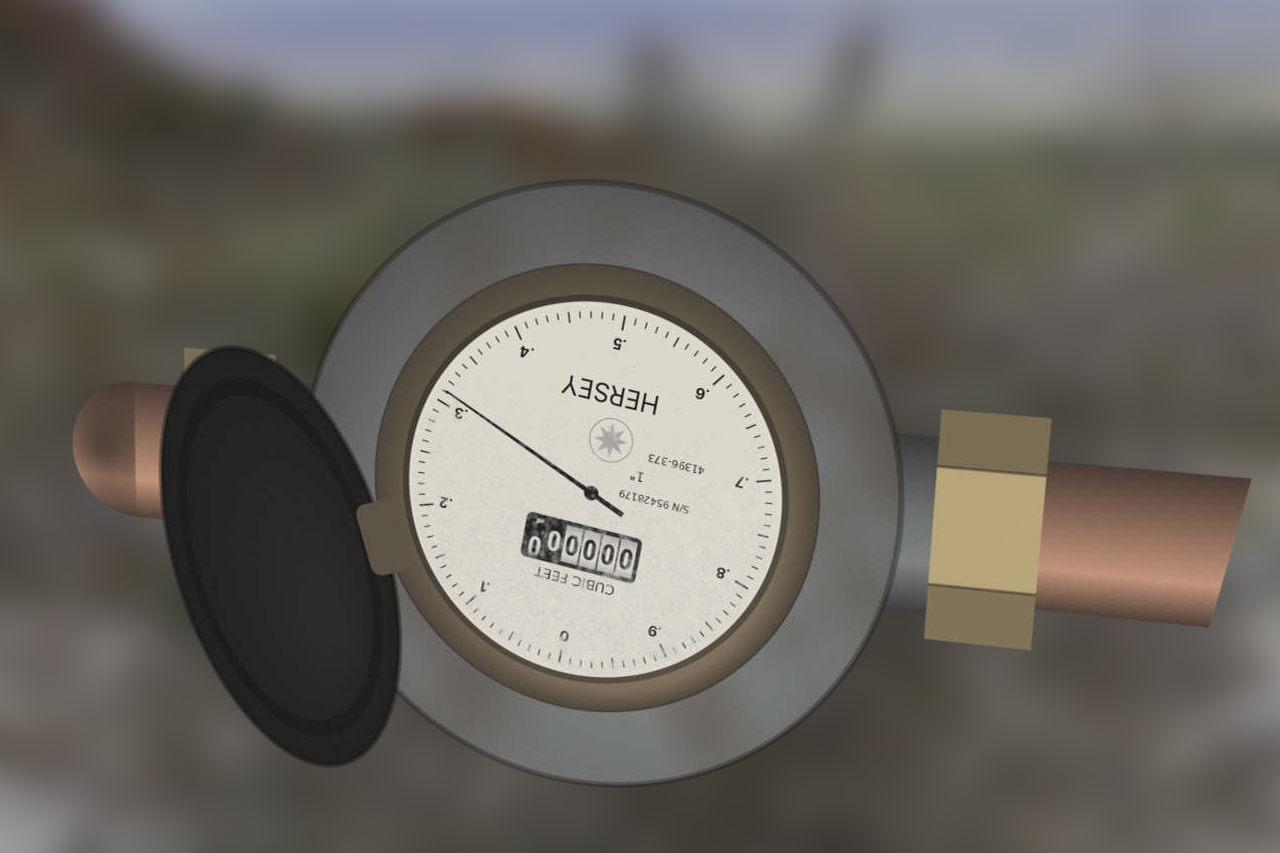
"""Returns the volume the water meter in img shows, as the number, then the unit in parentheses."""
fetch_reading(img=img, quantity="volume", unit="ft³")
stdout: 0.31 (ft³)
